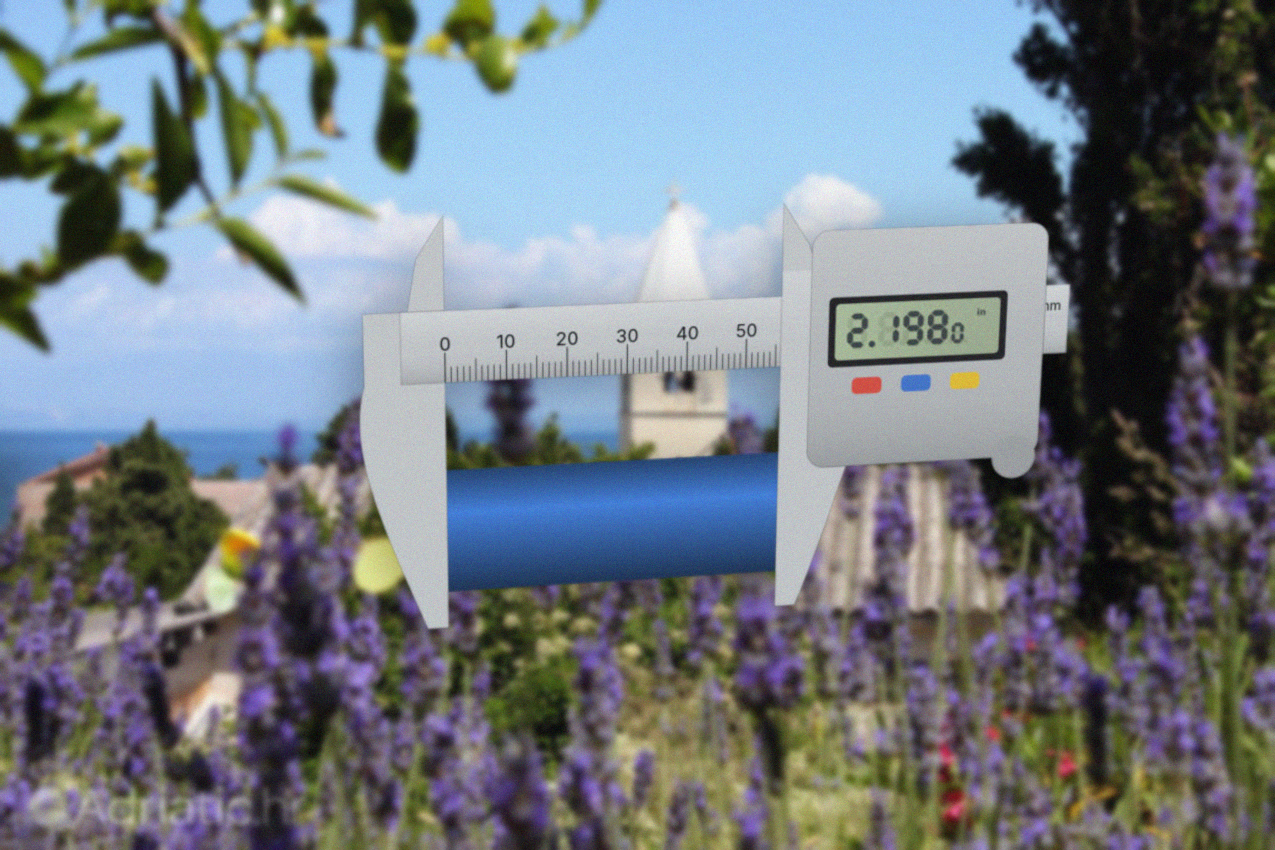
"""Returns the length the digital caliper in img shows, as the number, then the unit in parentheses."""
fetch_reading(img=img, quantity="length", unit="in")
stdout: 2.1980 (in)
